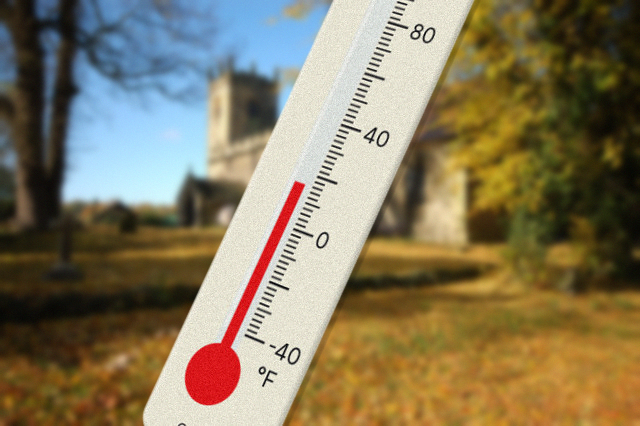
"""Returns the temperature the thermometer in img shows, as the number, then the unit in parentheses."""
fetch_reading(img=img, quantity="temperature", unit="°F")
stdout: 16 (°F)
